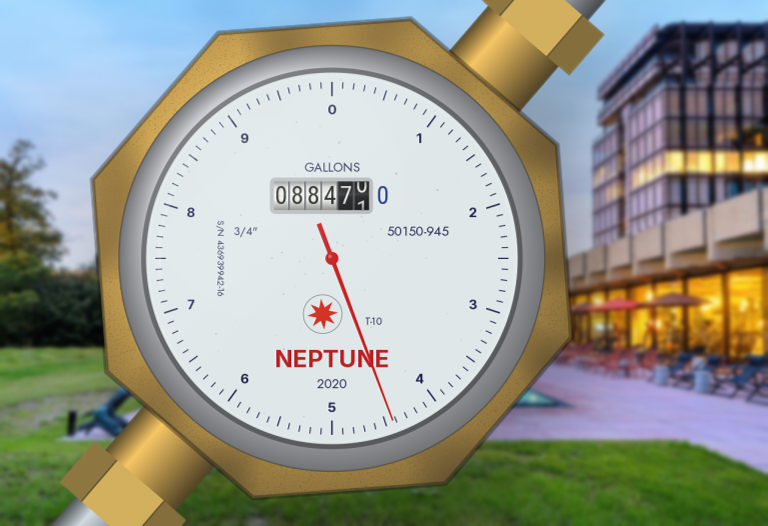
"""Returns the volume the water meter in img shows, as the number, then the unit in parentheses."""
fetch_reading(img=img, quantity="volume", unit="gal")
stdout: 884704.4 (gal)
